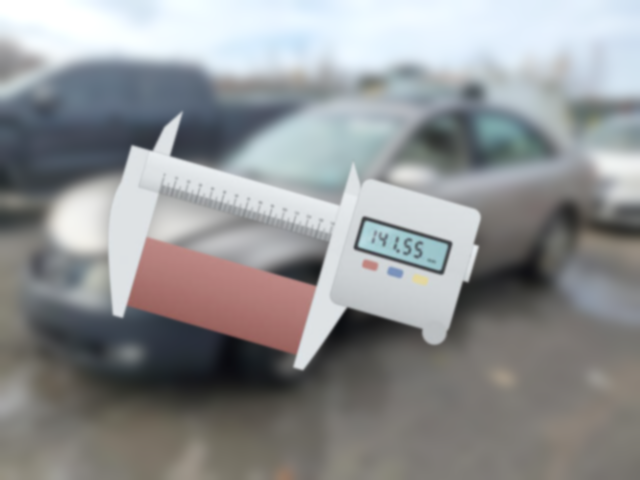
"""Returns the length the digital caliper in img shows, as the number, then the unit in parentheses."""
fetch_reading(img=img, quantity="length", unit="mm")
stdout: 141.55 (mm)
